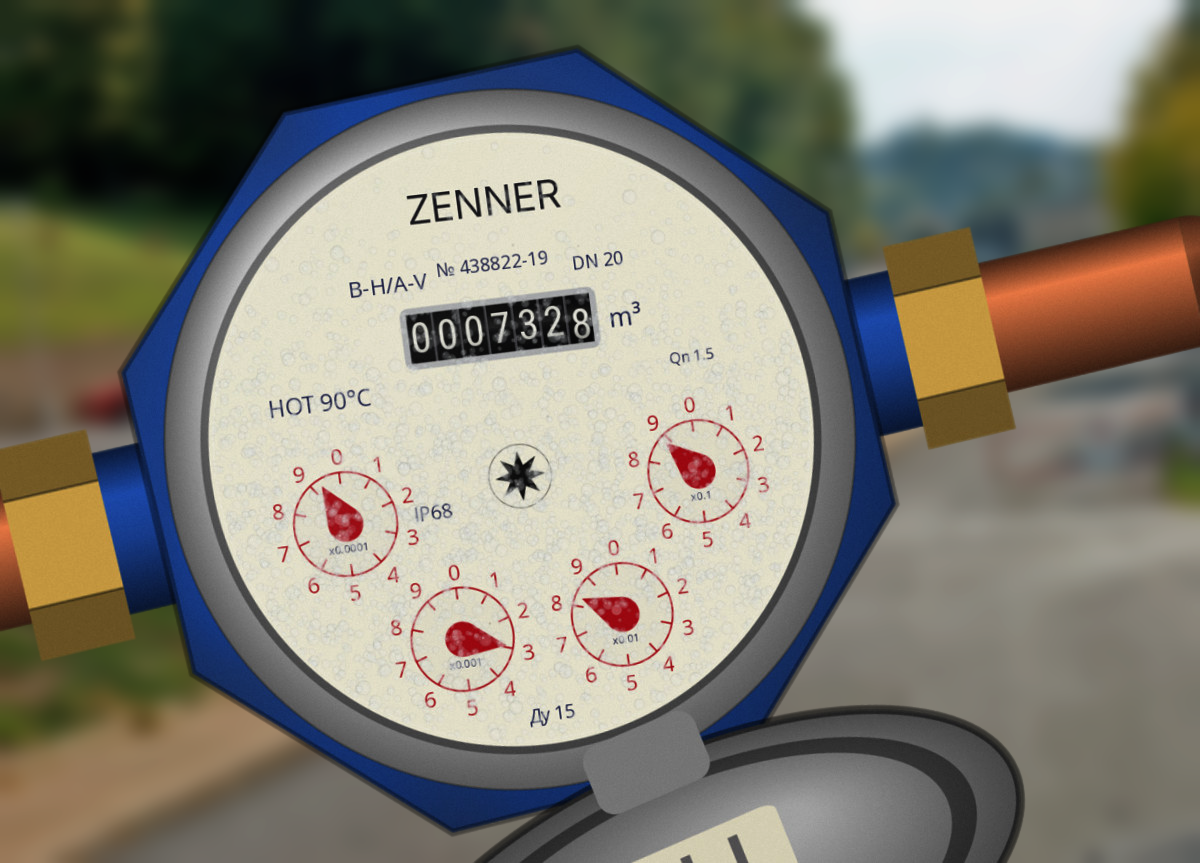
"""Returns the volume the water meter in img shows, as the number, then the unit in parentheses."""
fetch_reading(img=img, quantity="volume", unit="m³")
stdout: 7327.8829 (m³)
